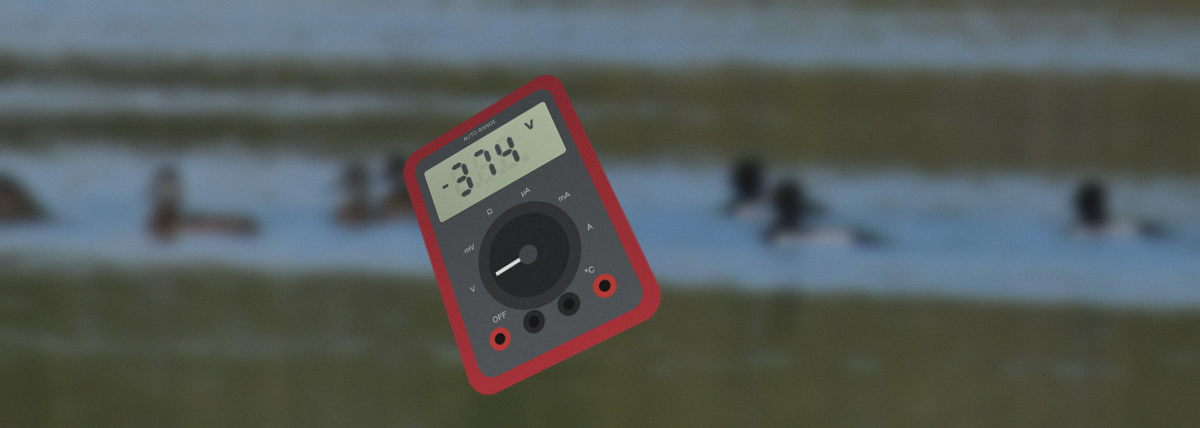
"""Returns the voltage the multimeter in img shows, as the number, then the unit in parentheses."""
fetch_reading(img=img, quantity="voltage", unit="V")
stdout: -374 (V)
